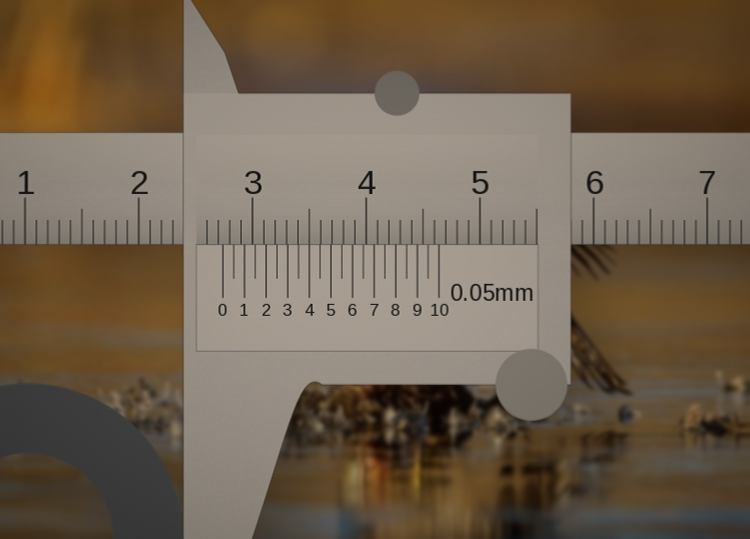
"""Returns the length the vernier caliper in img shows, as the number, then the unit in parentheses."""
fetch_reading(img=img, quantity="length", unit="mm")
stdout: 27.4 (mm)
